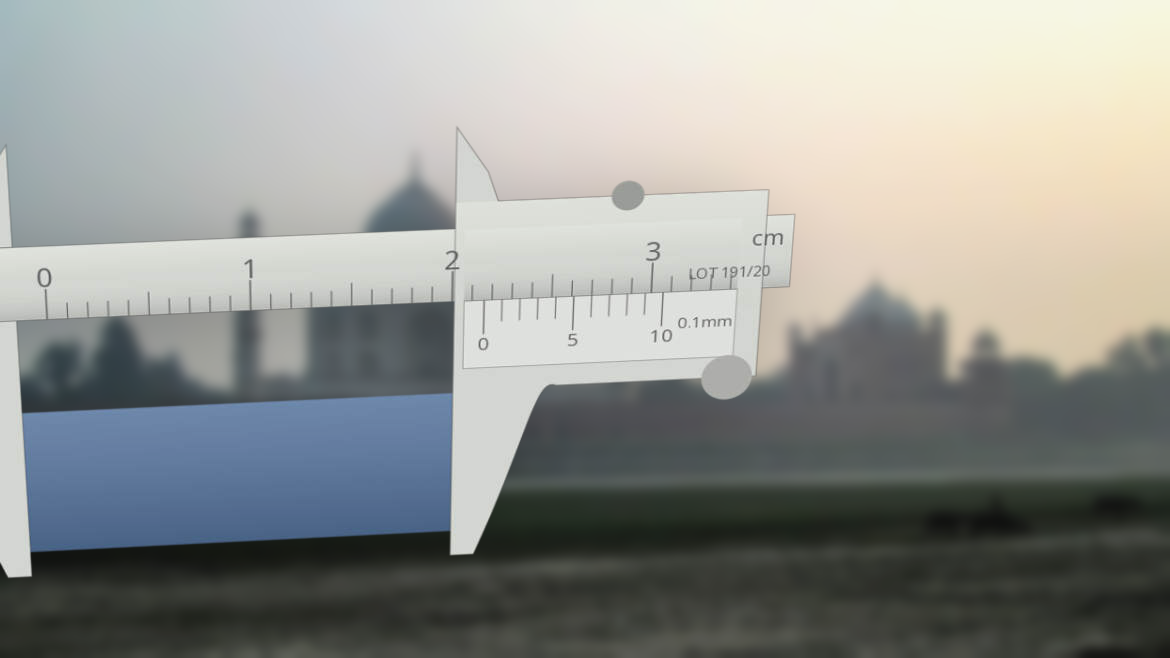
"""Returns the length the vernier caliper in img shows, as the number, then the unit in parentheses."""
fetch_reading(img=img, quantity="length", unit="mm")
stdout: 21.6 (mm)
